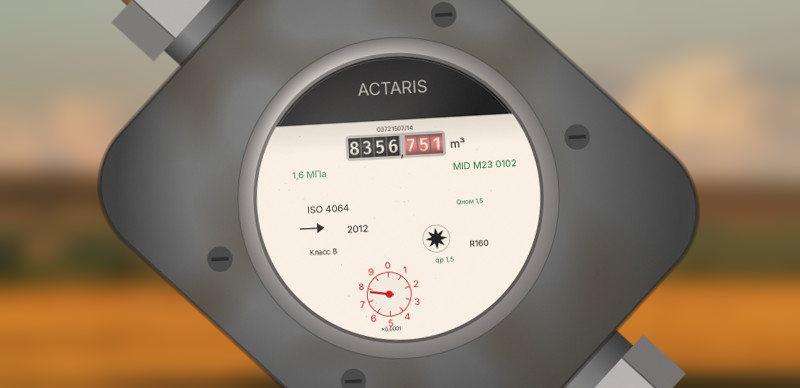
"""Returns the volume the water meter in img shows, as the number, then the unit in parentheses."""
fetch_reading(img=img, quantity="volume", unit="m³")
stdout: 8356.7517 (m³)
